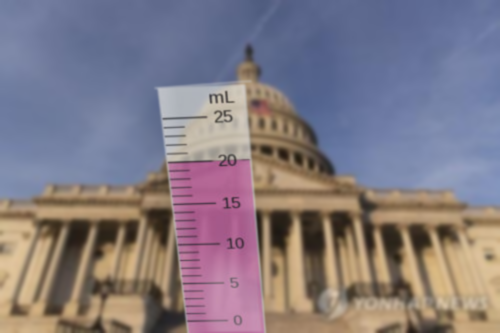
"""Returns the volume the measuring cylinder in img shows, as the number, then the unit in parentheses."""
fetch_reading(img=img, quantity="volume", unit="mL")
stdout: 20 (mL)
